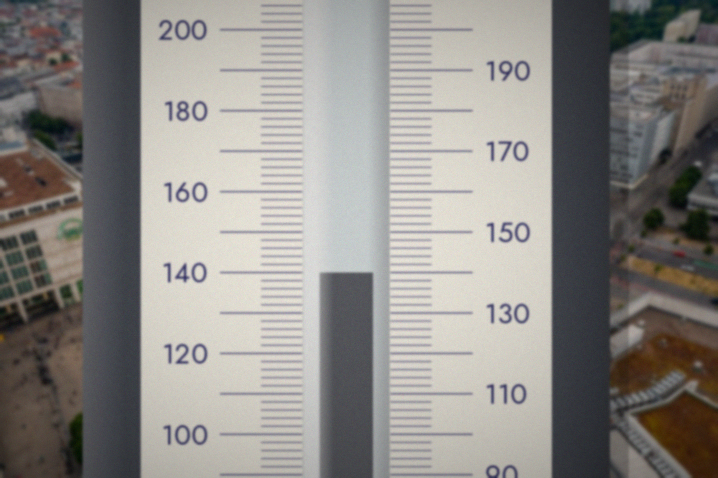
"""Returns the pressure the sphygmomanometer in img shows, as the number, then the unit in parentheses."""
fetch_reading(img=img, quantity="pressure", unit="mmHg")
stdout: 140 (mmHg)
